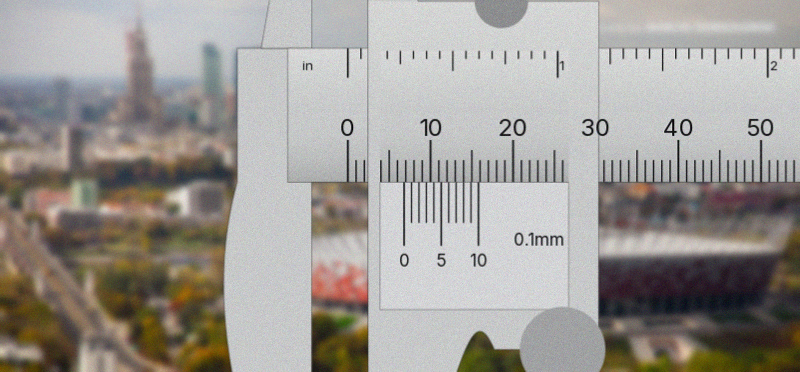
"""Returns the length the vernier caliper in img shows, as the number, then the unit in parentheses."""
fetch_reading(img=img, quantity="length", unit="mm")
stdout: 6.8 (mm)
